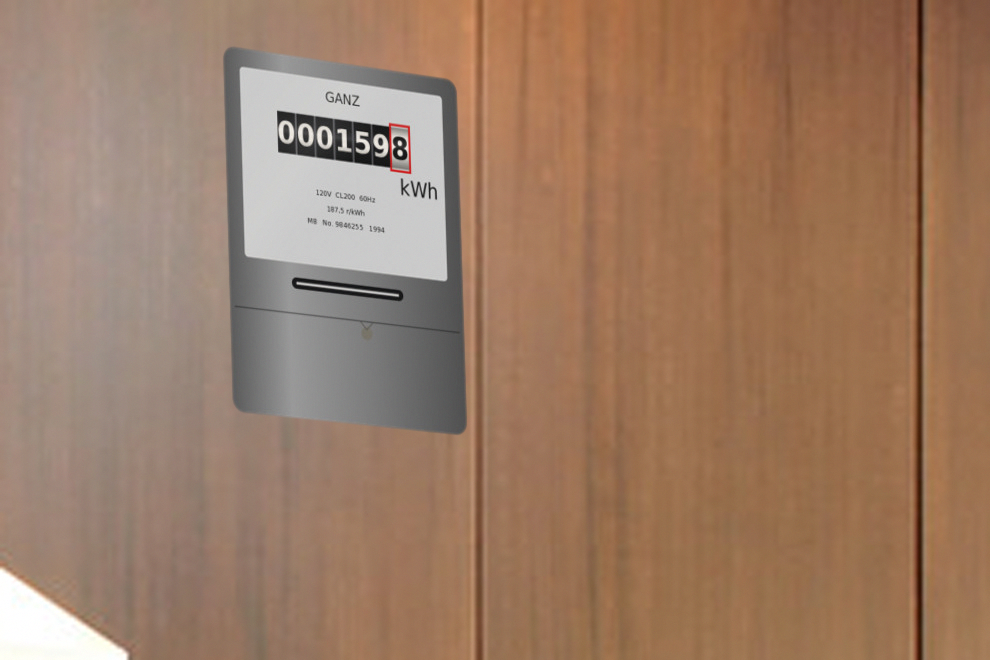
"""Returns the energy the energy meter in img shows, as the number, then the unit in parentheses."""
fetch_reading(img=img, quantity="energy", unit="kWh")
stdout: 159.8 (kWh)
